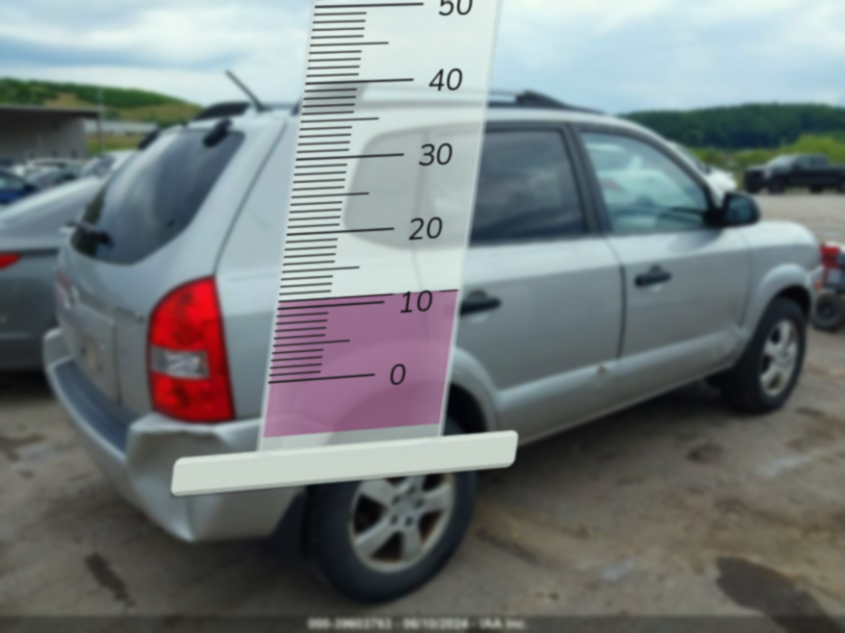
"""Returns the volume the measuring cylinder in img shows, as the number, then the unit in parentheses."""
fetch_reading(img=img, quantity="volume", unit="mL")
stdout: 11 (mL)
